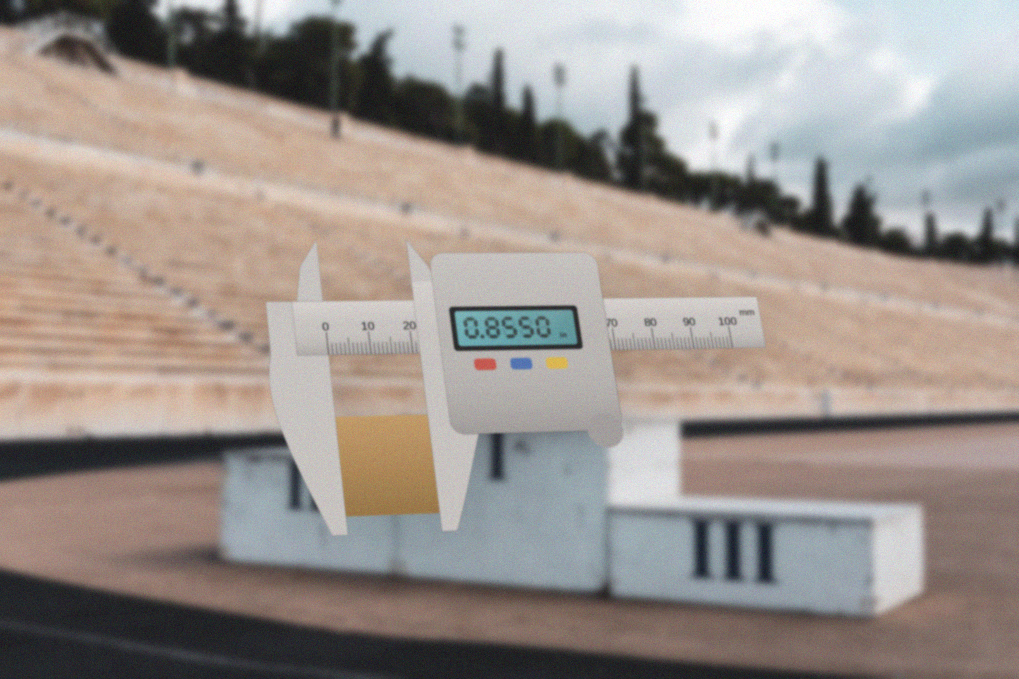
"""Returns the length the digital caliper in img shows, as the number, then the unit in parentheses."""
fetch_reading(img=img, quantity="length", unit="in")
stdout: 0.8550 (in)
